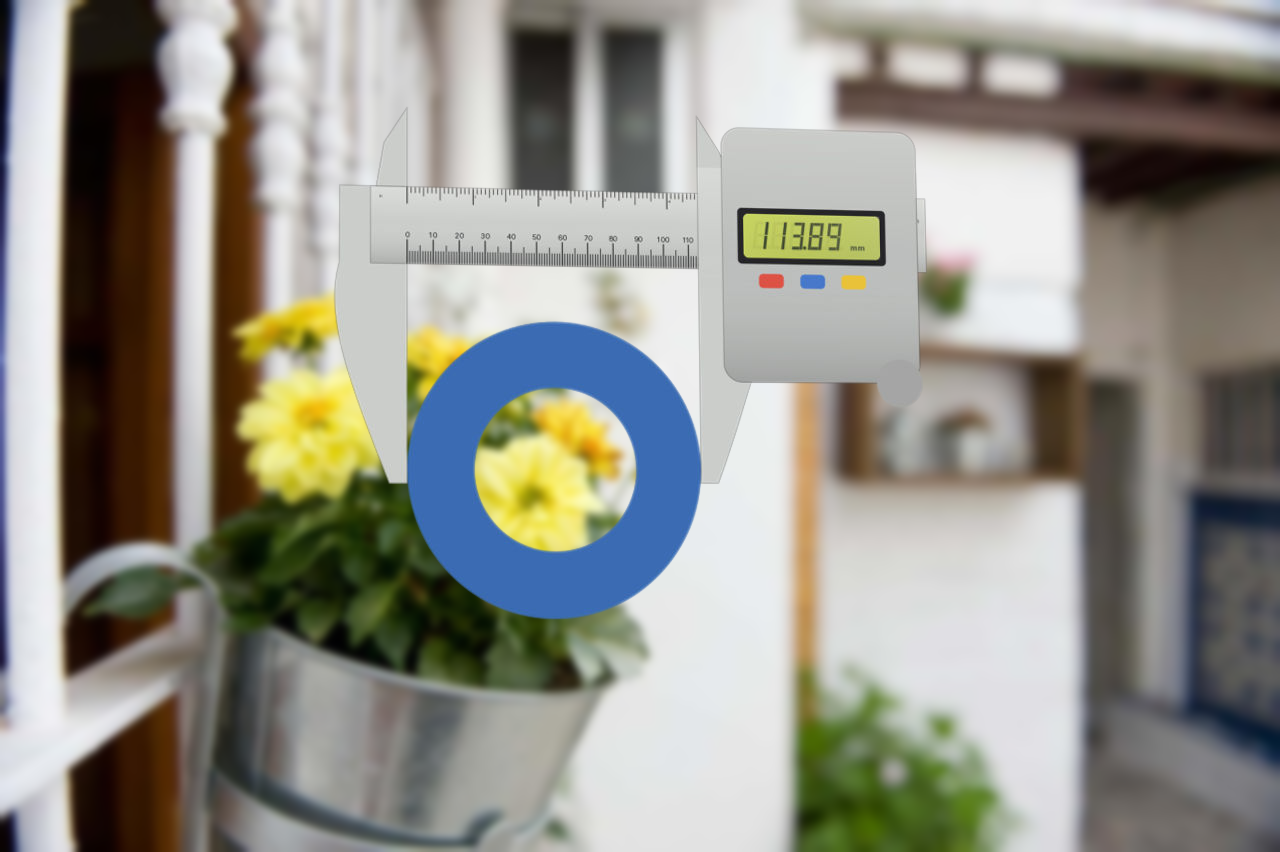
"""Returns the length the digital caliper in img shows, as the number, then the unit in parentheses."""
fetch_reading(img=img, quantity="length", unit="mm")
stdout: 113.89 (mm)
